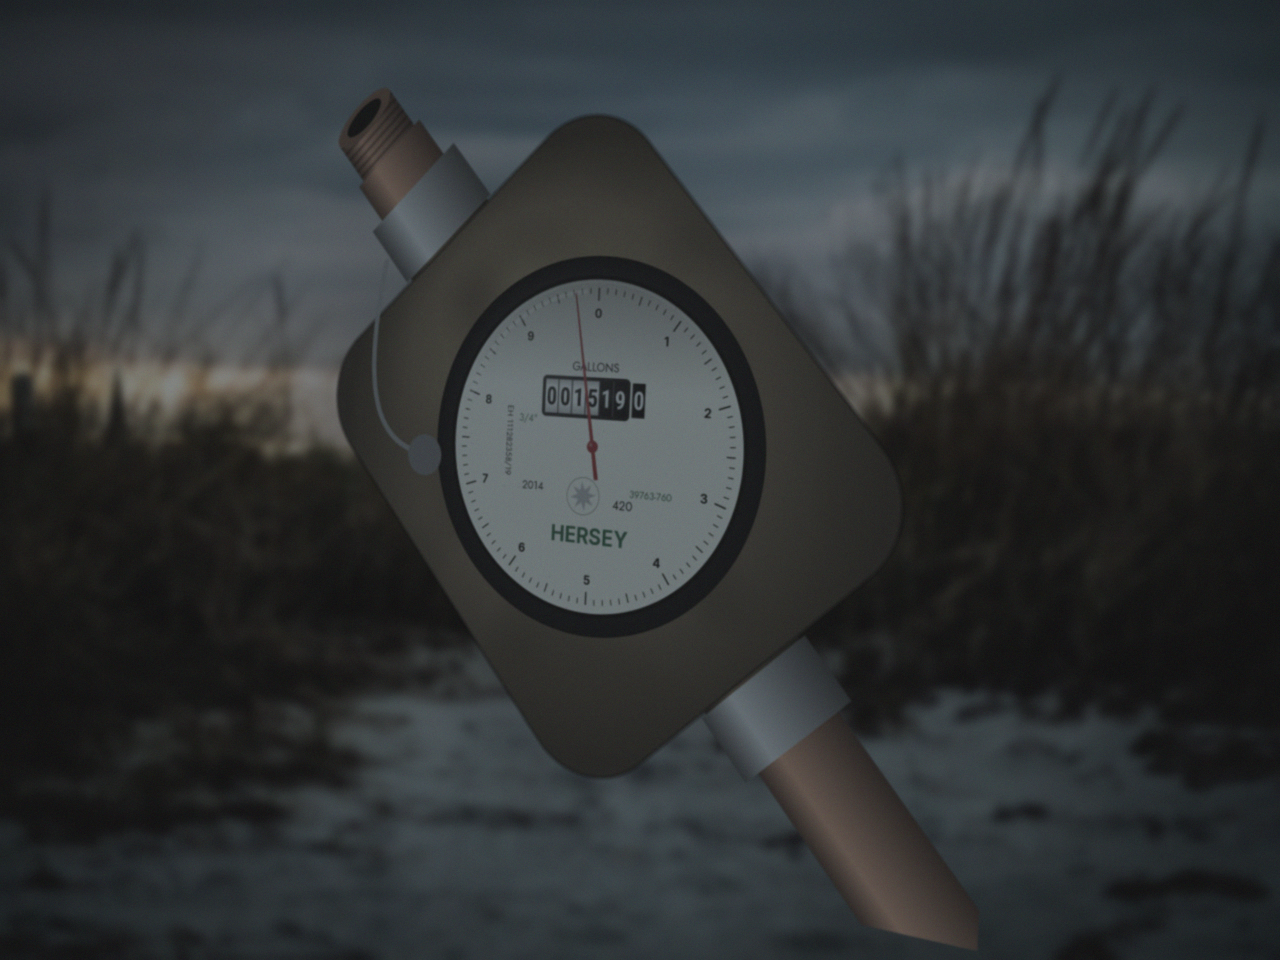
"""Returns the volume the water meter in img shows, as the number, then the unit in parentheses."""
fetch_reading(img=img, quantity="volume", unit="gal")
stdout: 15189.7 (gal)
